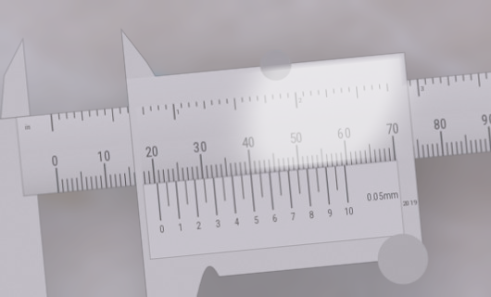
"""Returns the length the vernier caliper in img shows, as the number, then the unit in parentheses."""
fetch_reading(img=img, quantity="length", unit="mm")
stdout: 20.5 (mm)
